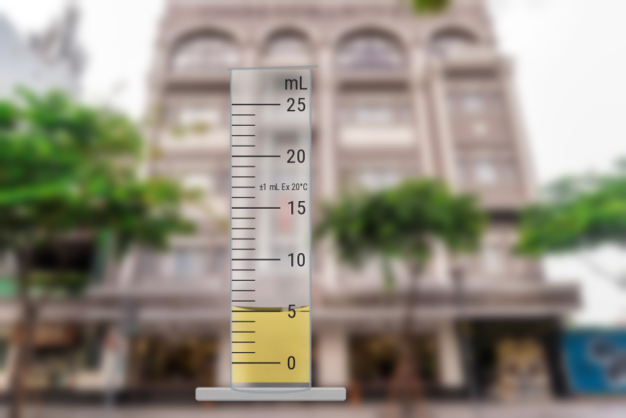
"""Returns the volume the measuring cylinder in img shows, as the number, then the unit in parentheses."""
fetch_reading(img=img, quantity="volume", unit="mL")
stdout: 5 (mL)
